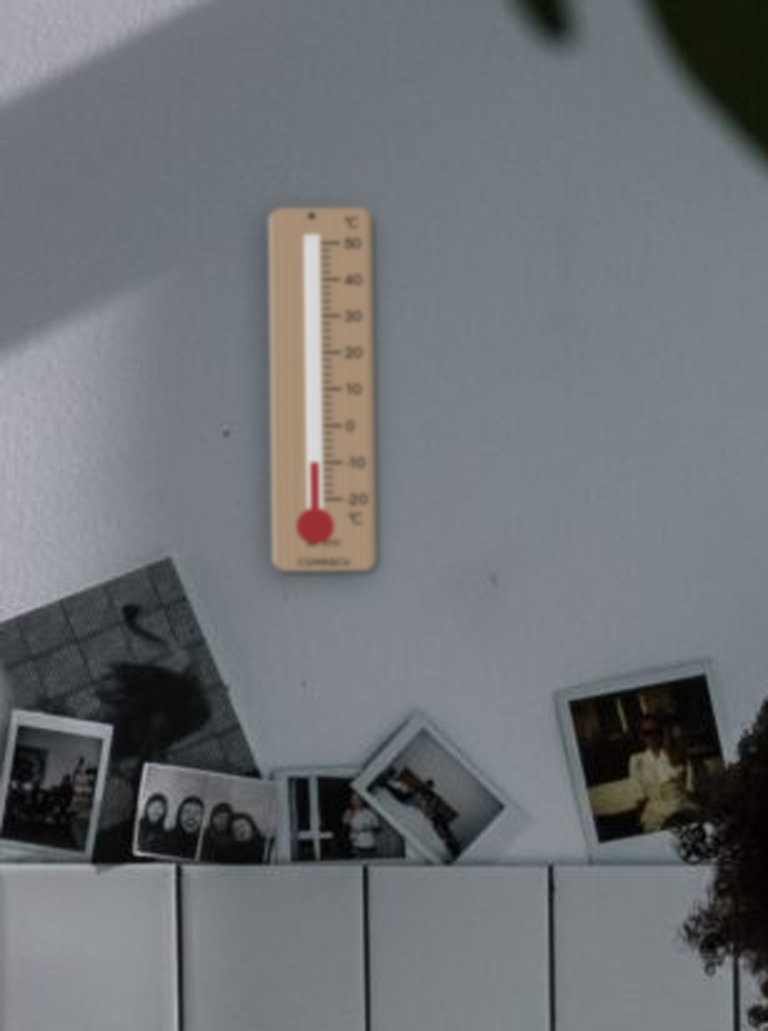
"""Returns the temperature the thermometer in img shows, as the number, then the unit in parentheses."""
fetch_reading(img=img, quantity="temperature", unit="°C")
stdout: -10 (°C)
